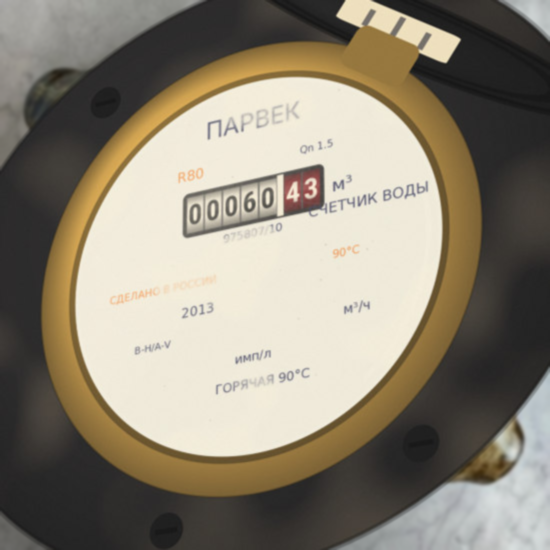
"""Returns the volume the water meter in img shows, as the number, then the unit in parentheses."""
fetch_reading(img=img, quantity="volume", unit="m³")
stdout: 60.43 (m³)
